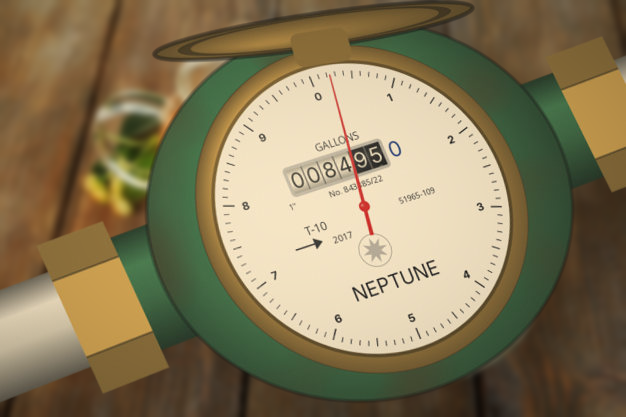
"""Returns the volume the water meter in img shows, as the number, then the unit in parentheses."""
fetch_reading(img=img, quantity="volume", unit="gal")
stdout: 84950.2 (gal)
